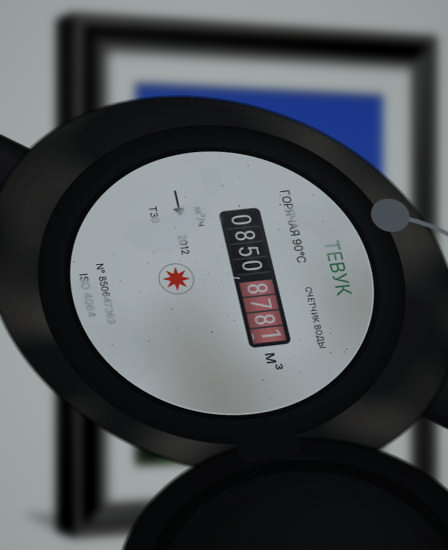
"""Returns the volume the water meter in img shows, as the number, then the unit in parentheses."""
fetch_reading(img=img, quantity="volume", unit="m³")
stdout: 850.8781 (m³)
